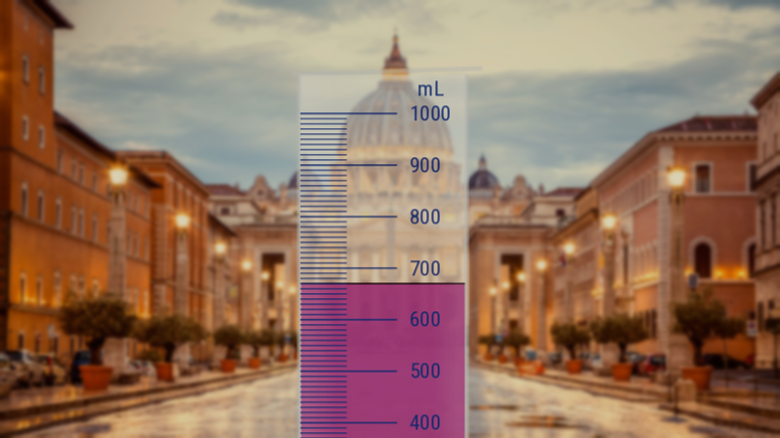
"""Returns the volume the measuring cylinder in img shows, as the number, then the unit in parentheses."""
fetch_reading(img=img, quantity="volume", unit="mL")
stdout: 670 (mL)
